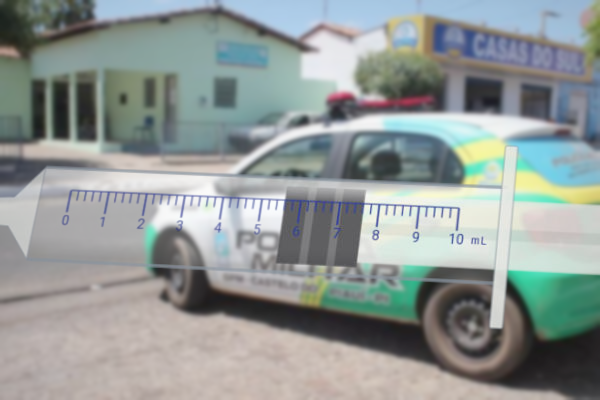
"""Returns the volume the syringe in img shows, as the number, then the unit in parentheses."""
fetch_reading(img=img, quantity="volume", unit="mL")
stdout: 5.6 (mL)
